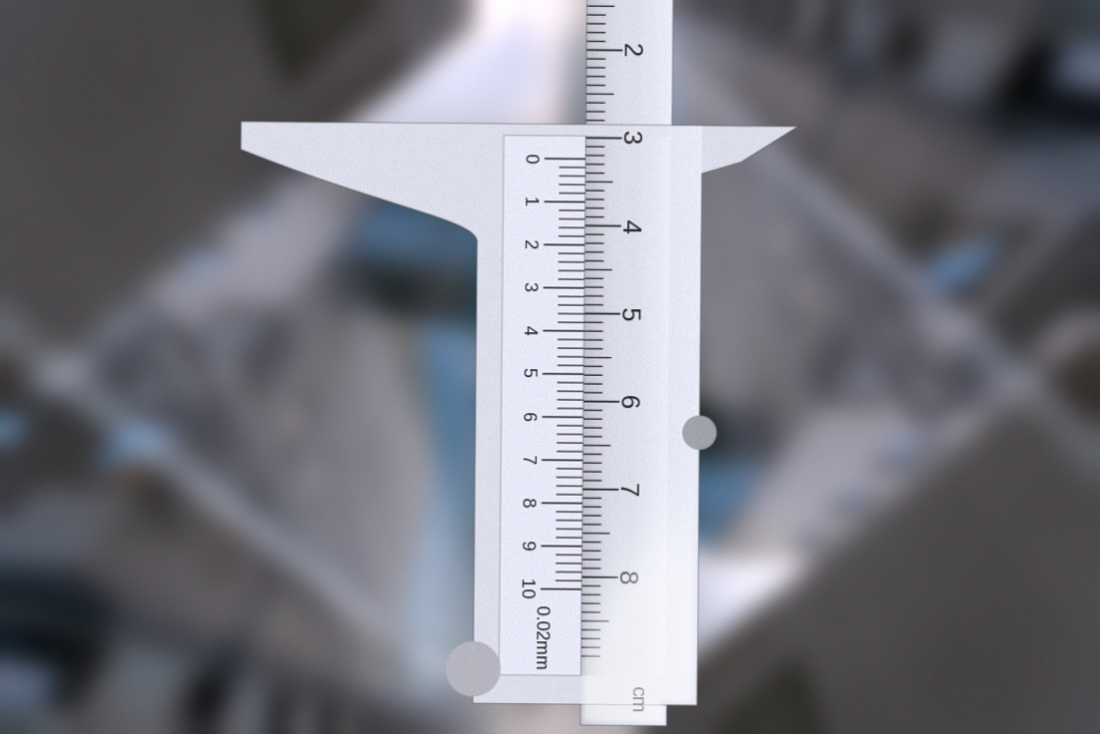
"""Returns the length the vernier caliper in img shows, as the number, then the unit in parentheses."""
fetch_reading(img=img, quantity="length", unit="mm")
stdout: 32.4 (mm)
